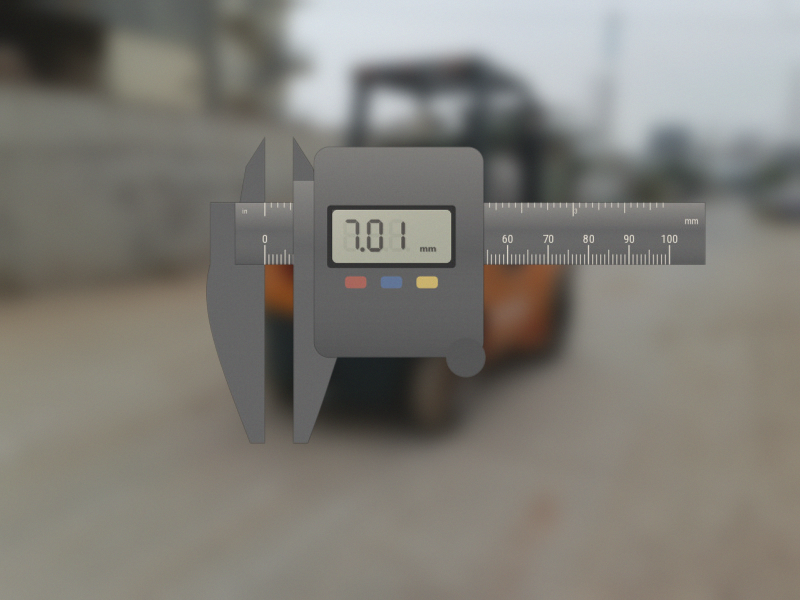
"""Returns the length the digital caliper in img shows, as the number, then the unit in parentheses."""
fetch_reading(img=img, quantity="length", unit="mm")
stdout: 7.01 (mm)
